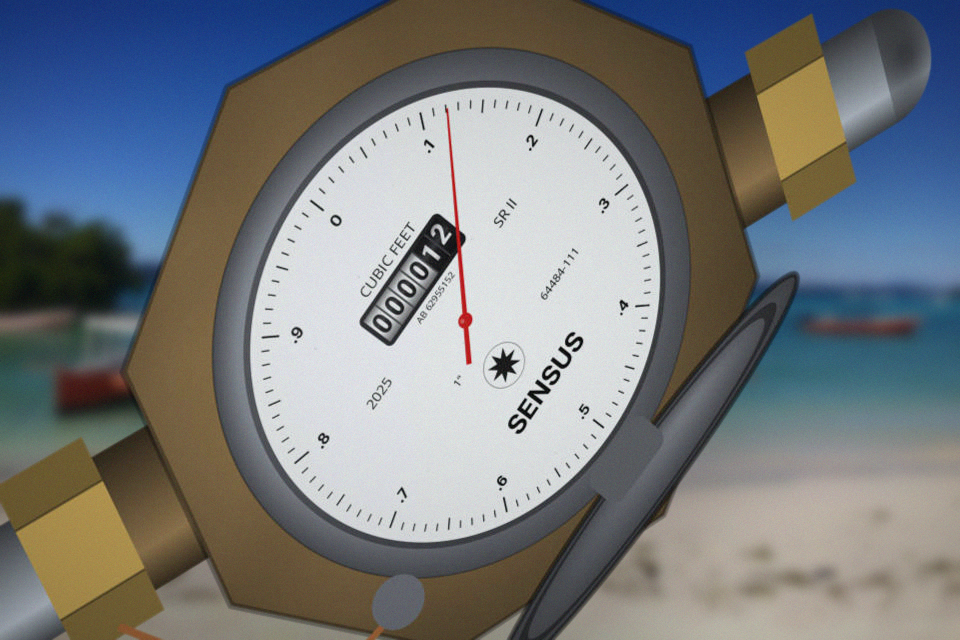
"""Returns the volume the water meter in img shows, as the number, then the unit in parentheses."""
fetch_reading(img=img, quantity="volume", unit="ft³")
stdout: 12.12 (ft³)
